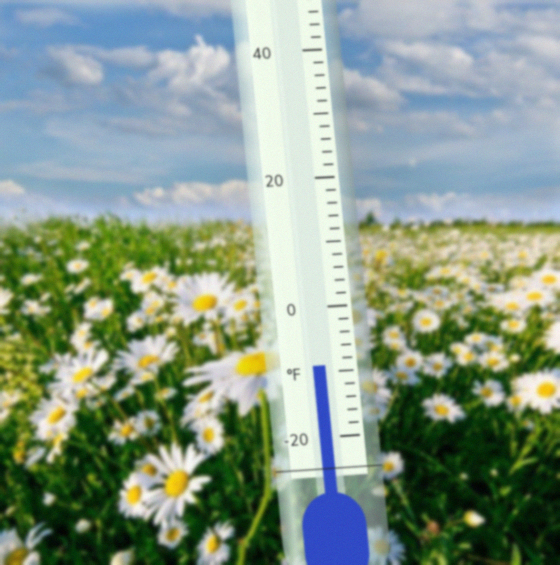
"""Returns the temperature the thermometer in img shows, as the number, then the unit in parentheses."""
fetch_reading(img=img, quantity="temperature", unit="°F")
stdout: -9 (°F)
